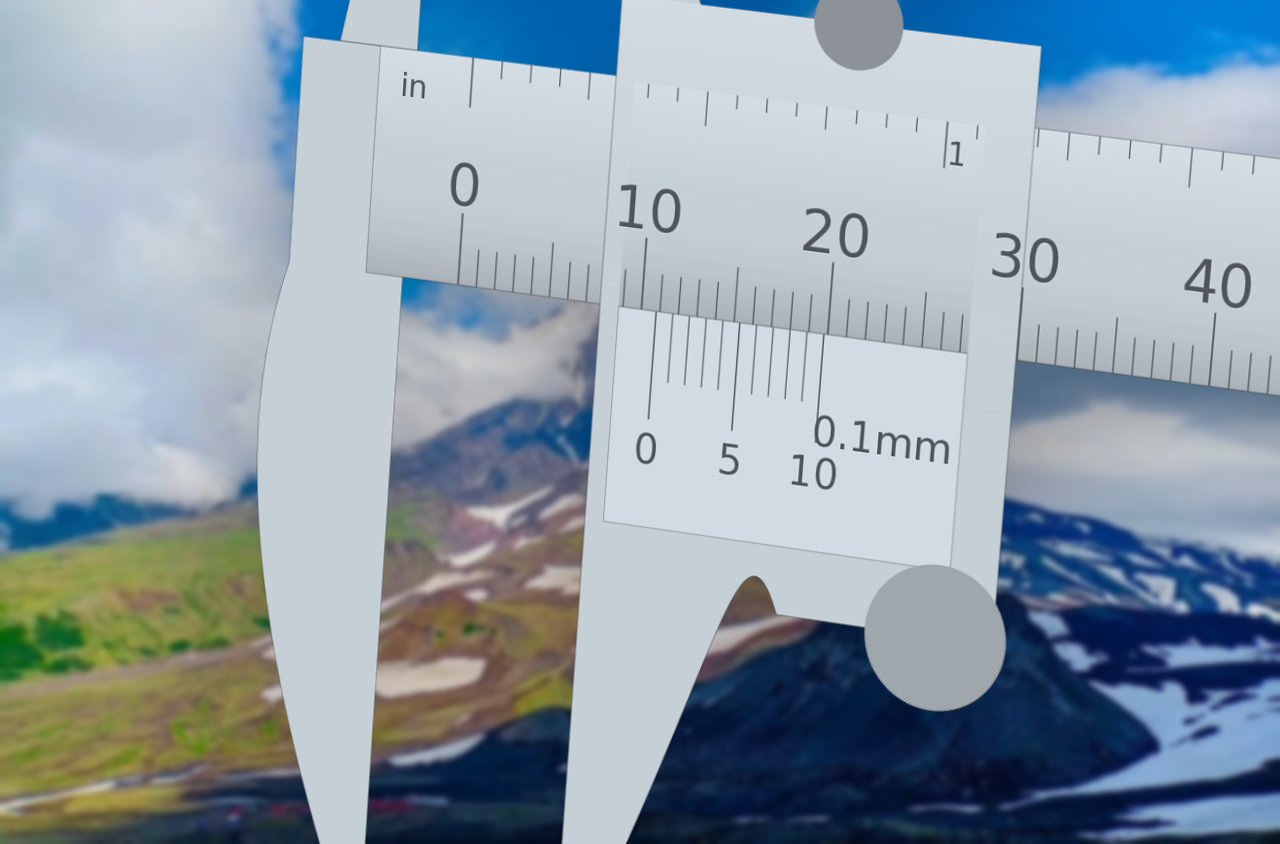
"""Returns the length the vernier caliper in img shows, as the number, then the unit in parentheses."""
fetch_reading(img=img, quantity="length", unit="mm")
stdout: 10.8 (mm)
